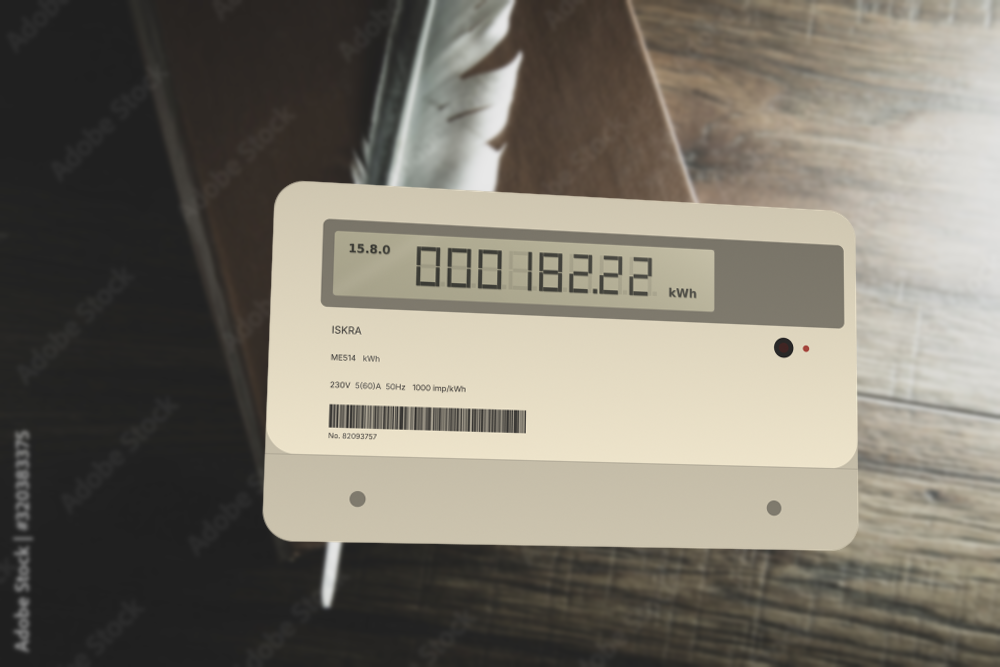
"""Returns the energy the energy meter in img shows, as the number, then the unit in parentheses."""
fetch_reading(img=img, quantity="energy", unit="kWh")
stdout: 182.22 (kWh)
